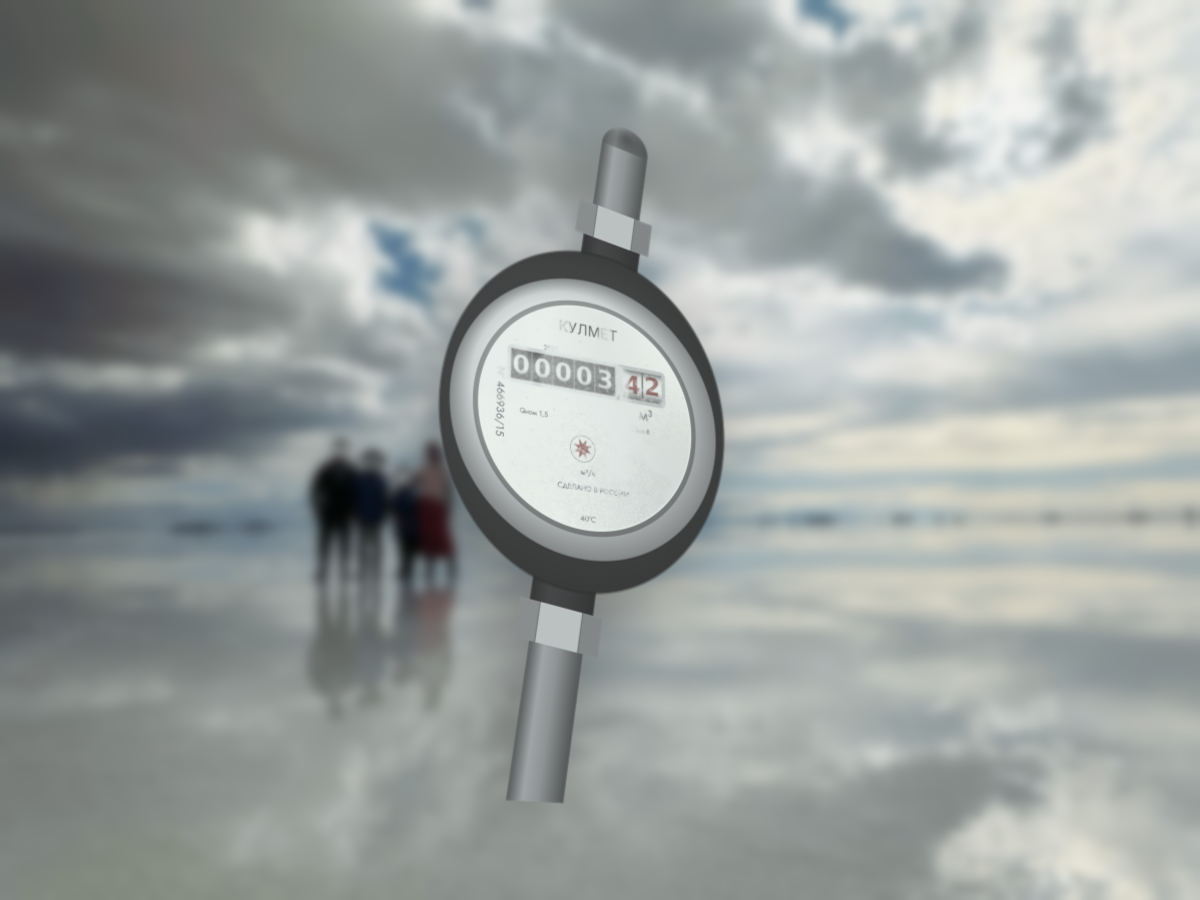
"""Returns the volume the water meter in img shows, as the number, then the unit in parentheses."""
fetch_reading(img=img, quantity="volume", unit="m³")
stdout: 3.42 (m³)
